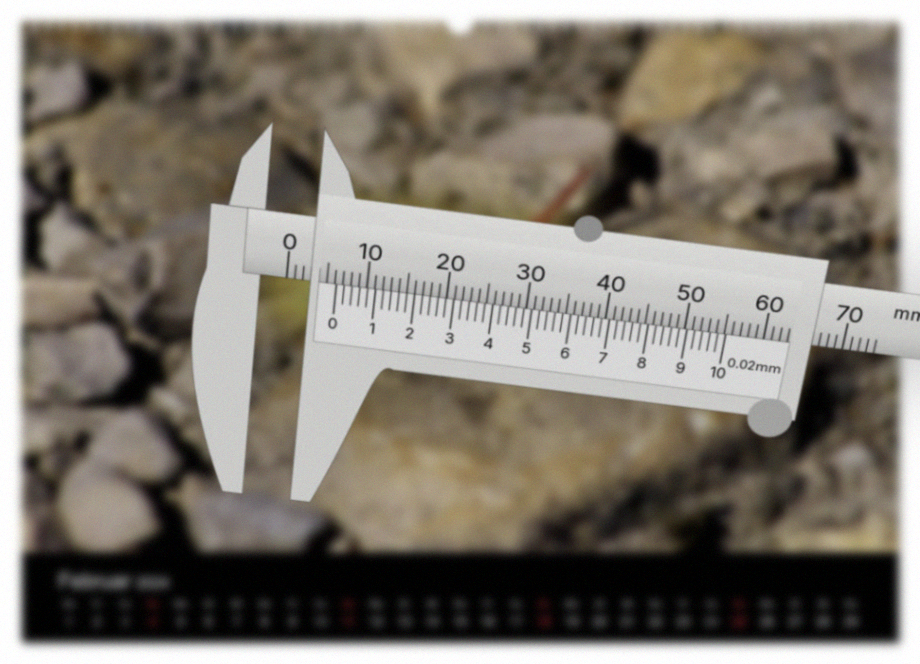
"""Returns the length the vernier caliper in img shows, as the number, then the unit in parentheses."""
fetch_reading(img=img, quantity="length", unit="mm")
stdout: 6.2 (mm)
